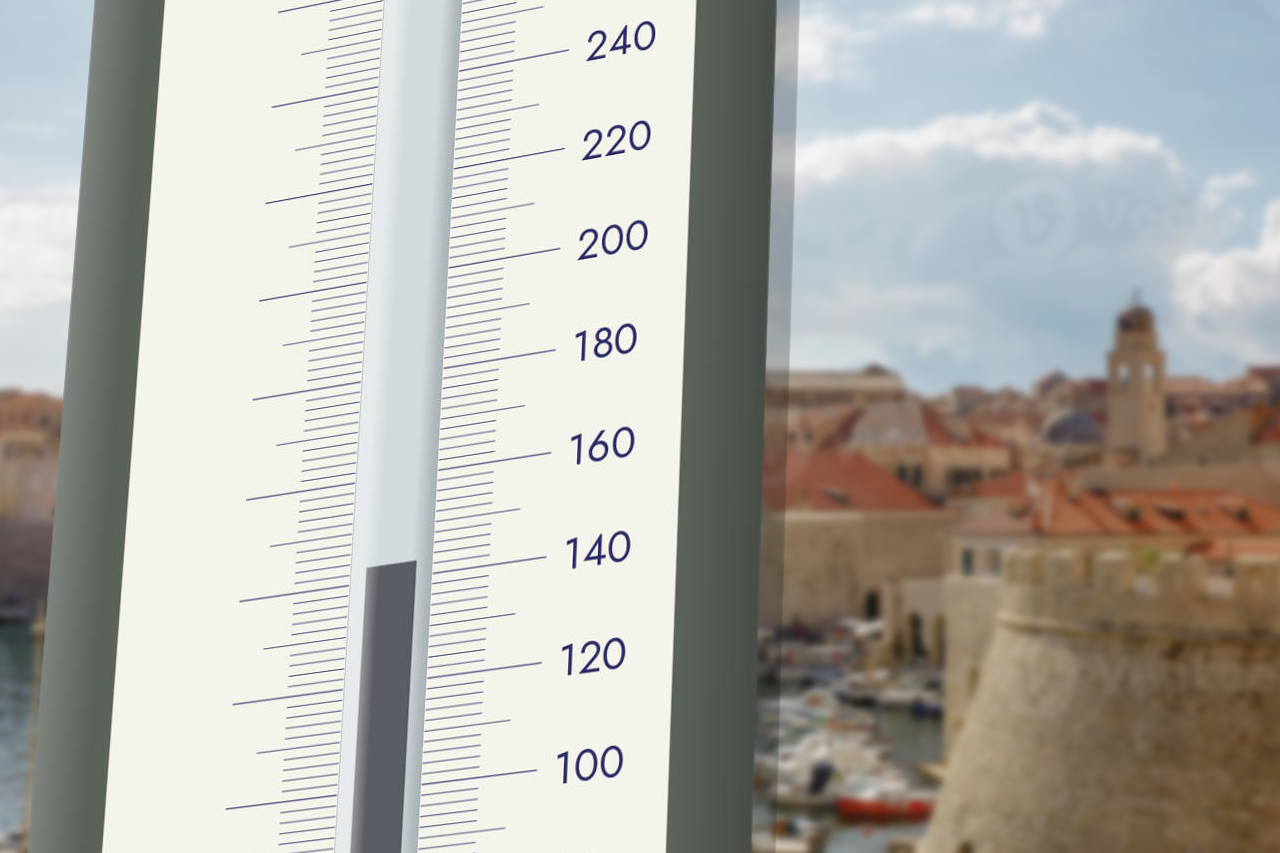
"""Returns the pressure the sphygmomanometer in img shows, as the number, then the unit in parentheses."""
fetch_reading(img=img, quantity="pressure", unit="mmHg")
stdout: 143 (mmHg)
